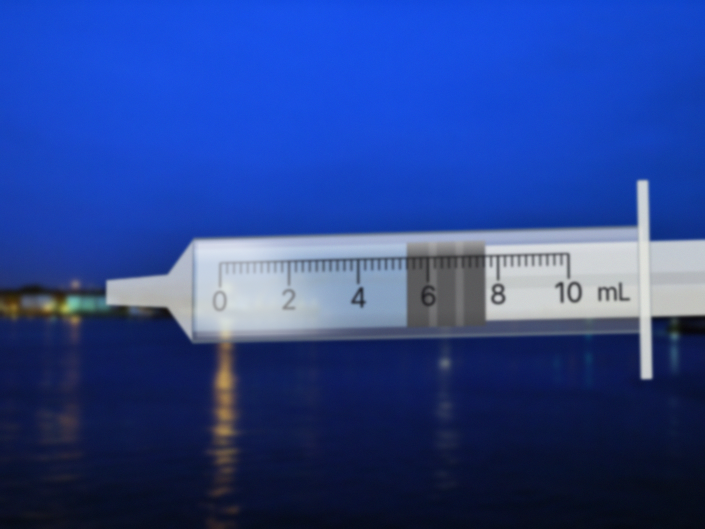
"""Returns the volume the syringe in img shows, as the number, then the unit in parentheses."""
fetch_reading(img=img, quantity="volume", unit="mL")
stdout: 5.4 (mL)
